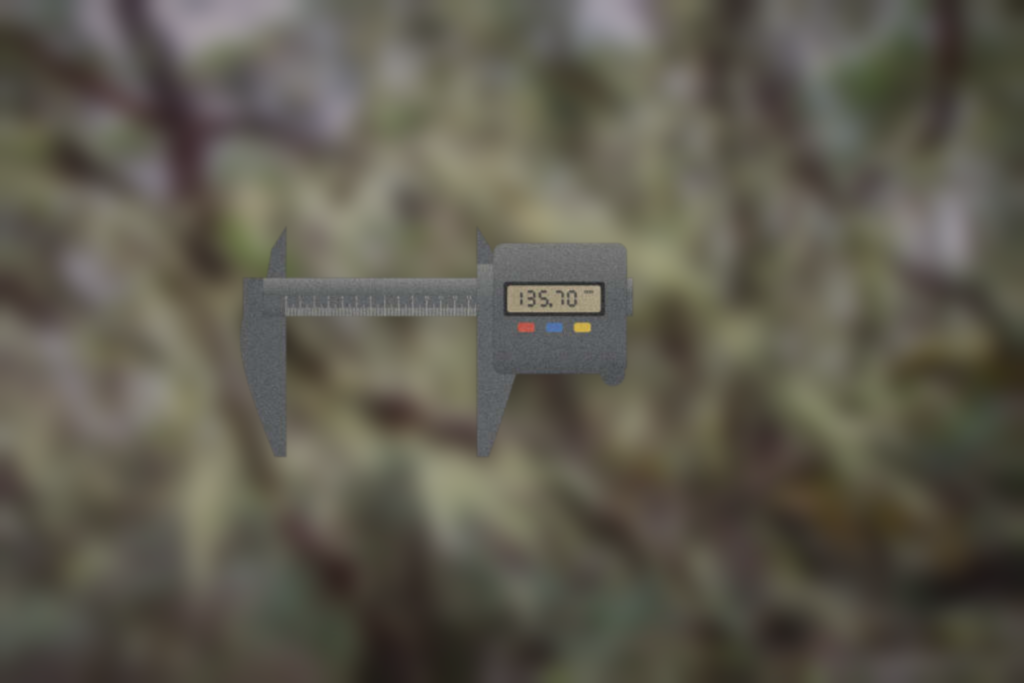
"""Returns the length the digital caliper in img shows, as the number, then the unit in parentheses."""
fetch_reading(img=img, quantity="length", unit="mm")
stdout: 135.70 (mm)
